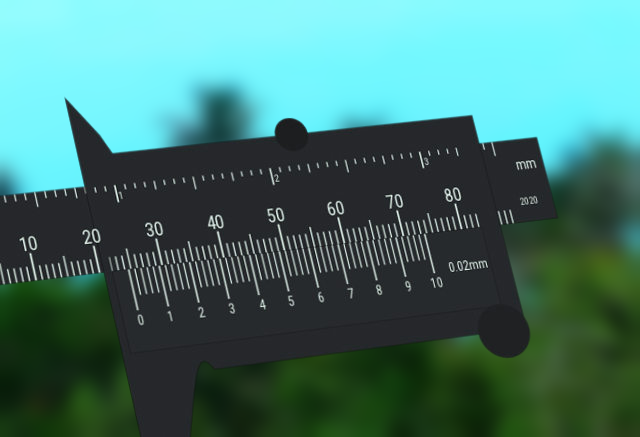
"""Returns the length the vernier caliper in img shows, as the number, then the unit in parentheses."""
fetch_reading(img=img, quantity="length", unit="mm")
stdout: 24.6 (mm)
